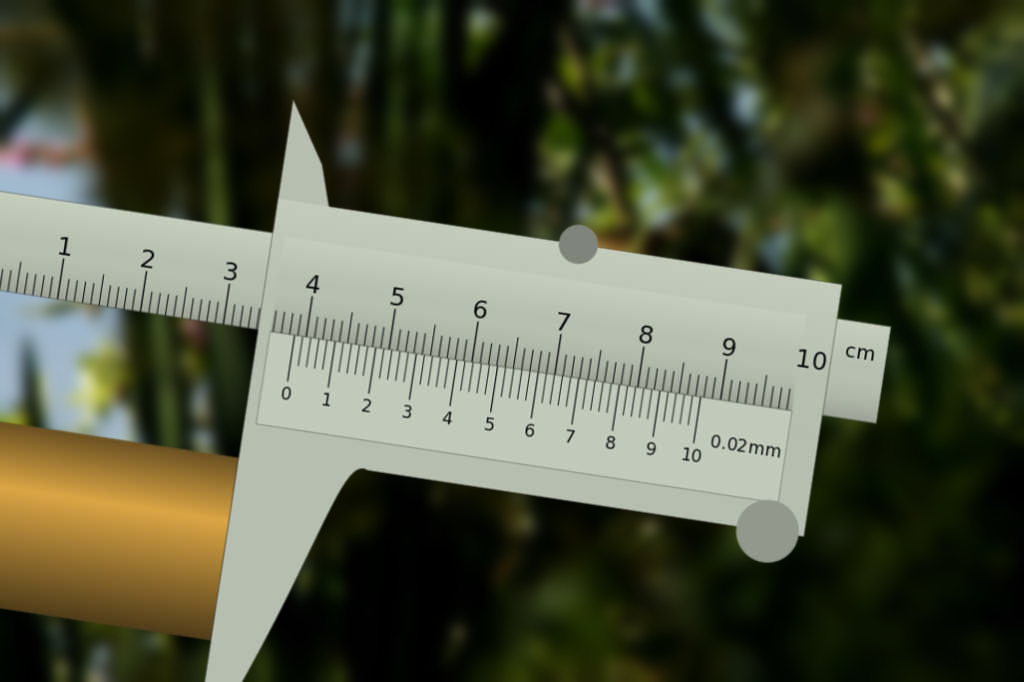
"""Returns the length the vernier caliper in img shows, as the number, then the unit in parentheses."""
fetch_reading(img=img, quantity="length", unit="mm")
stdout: 38.6 (mm)
